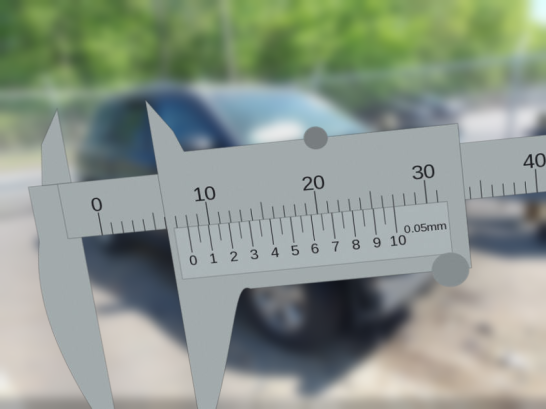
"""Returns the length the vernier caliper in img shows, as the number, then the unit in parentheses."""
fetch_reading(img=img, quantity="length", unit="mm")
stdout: 8.0 (mm)
